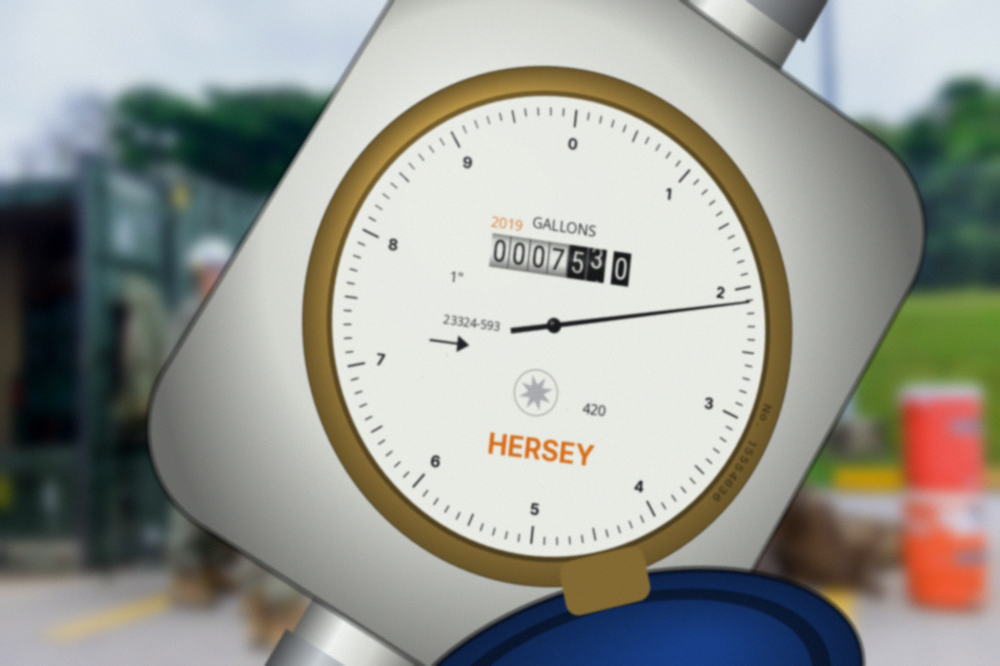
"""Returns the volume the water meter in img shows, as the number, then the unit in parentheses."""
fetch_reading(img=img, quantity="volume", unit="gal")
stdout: 7532.1 (gal)
